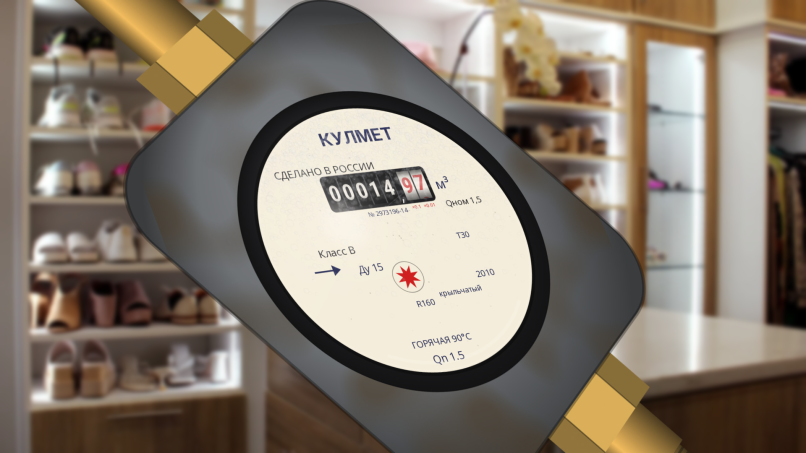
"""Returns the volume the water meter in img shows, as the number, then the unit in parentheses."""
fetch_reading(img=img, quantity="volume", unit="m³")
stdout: 14.97 (m³)
